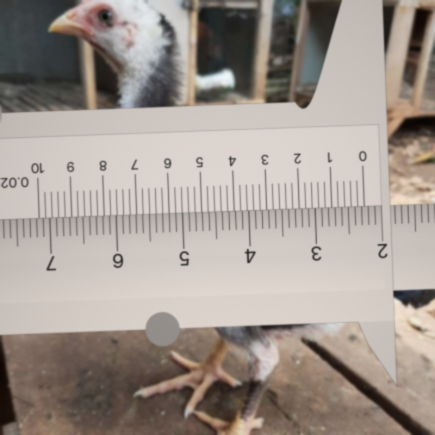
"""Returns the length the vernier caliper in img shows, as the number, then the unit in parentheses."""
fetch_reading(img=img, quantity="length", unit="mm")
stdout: 22.6 (mm)
